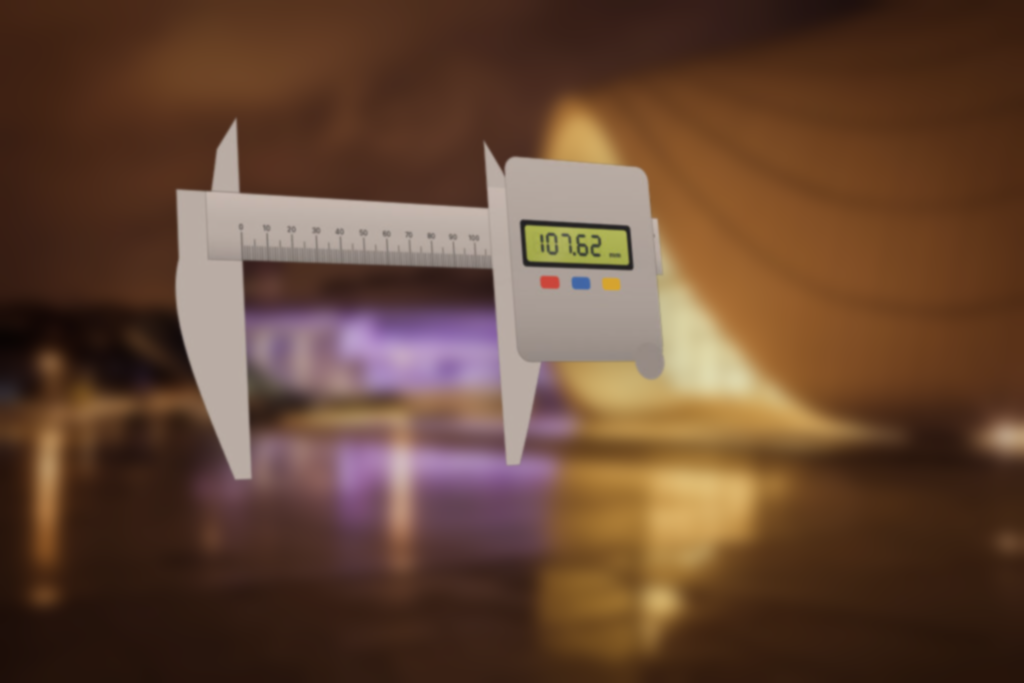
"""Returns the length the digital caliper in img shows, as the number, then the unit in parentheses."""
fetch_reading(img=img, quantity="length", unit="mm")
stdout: 107.62 (mm)
